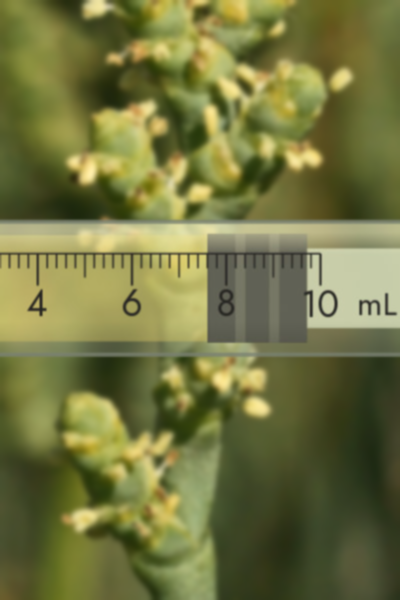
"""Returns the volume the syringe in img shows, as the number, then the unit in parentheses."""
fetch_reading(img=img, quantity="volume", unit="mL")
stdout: 7.6 (mL)
